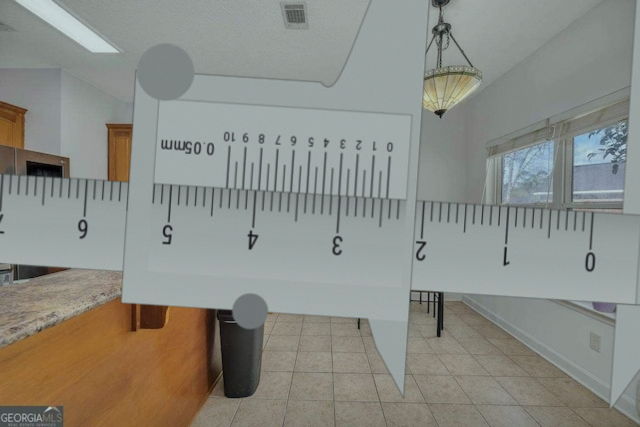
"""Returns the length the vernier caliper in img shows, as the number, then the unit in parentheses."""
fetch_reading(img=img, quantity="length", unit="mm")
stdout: 24.4 (mm)
